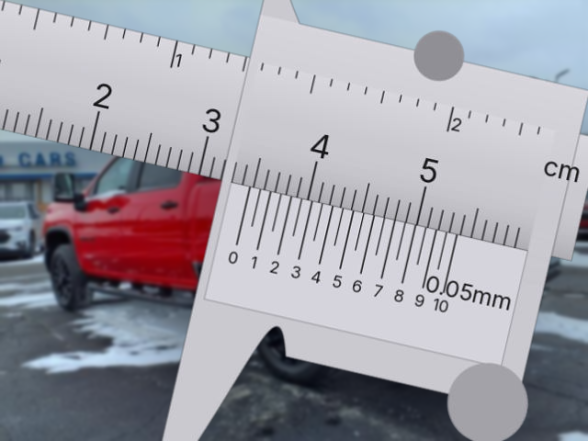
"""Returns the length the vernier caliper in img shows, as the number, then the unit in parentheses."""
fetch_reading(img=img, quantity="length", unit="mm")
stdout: 34.7 (mm)
